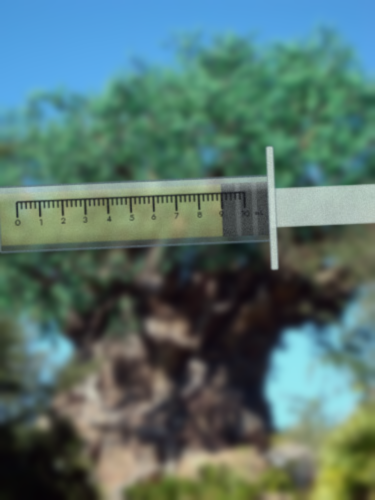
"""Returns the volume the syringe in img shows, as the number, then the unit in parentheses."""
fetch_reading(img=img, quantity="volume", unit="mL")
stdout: 9 (mL)
